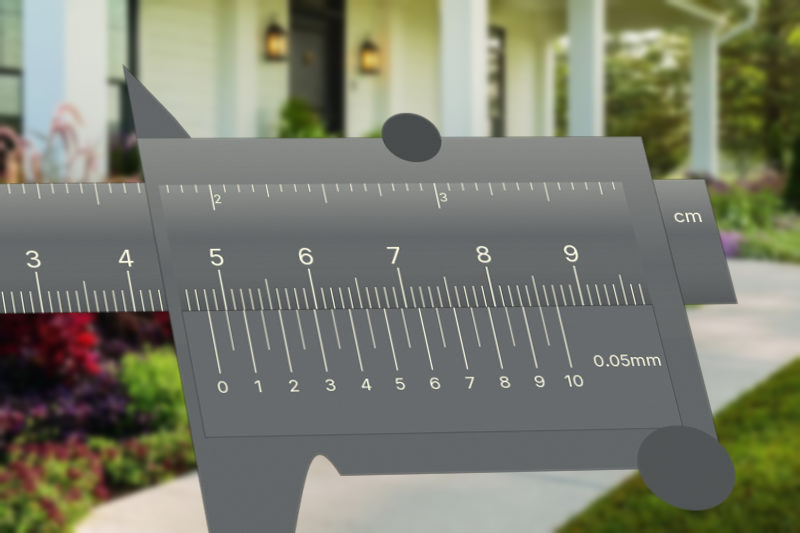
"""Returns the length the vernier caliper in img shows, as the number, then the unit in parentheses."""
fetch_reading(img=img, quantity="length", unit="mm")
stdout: 48.0 (mm)
